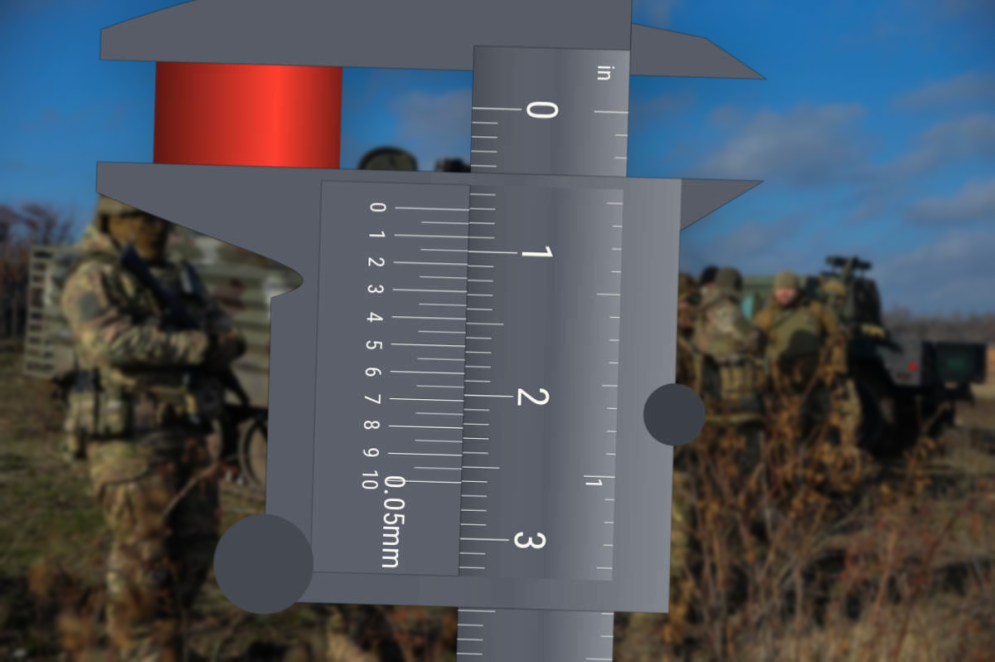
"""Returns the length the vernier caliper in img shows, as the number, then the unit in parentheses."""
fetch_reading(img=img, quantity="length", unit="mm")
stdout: 7.1 (mm)
